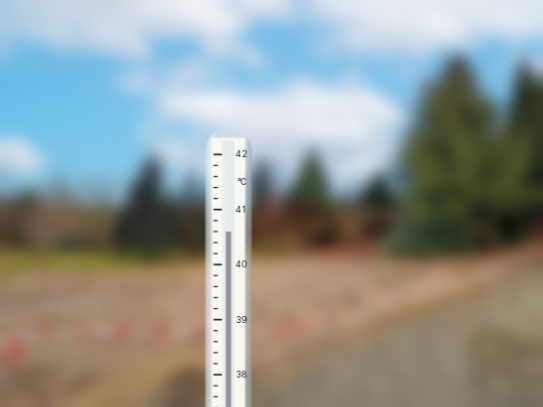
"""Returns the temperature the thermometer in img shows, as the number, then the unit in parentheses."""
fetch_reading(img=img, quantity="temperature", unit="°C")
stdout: 40.6 (°C)
